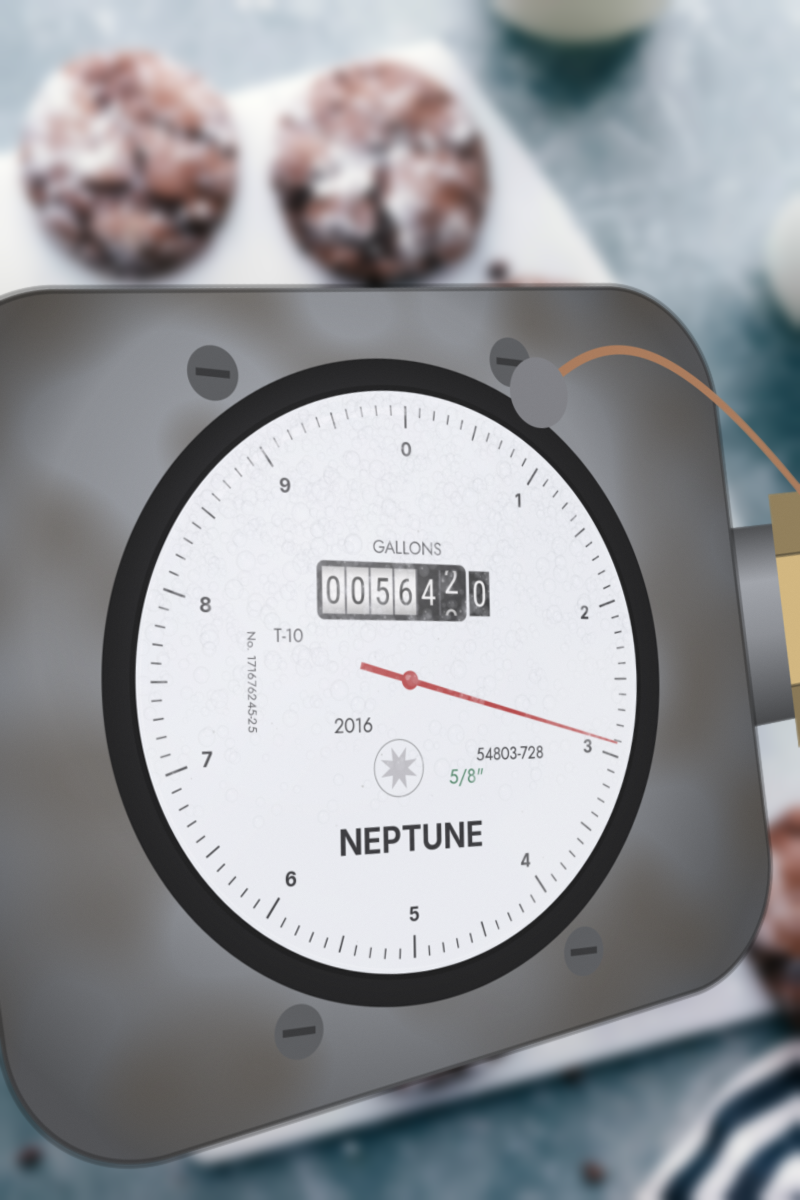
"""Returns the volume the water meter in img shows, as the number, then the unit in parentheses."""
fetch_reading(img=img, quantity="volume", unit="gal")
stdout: 56422.9 (gal)
